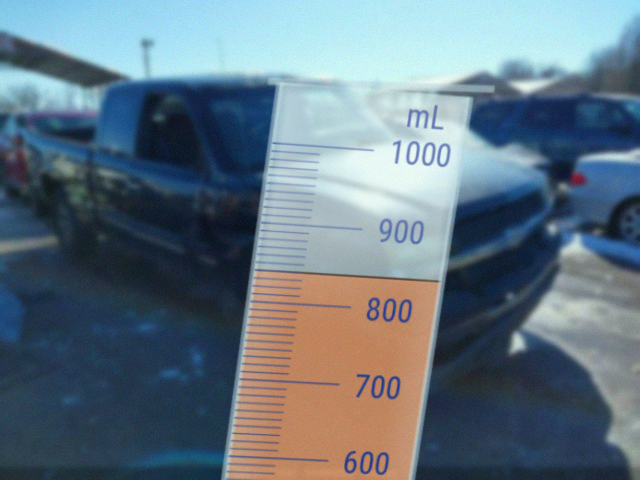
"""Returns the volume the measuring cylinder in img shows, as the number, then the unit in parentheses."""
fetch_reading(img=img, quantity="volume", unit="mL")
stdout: 840 (mL)
